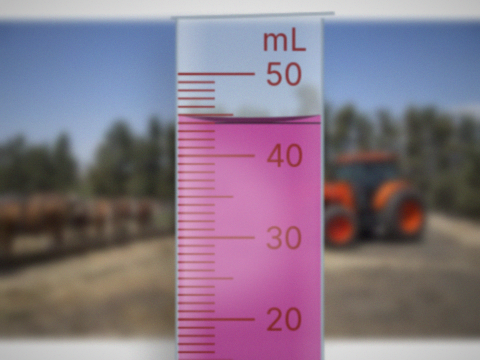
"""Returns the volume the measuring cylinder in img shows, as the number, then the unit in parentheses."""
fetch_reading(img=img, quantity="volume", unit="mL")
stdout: 44 (mL)
